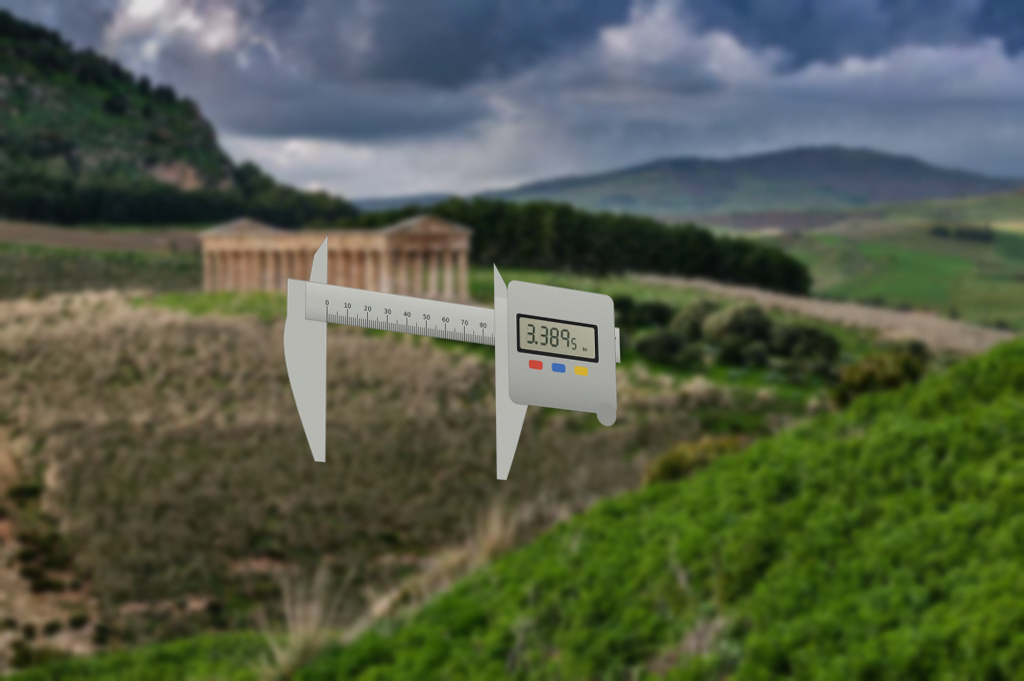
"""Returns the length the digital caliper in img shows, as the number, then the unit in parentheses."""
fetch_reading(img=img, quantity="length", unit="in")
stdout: 3.3895 (in)
